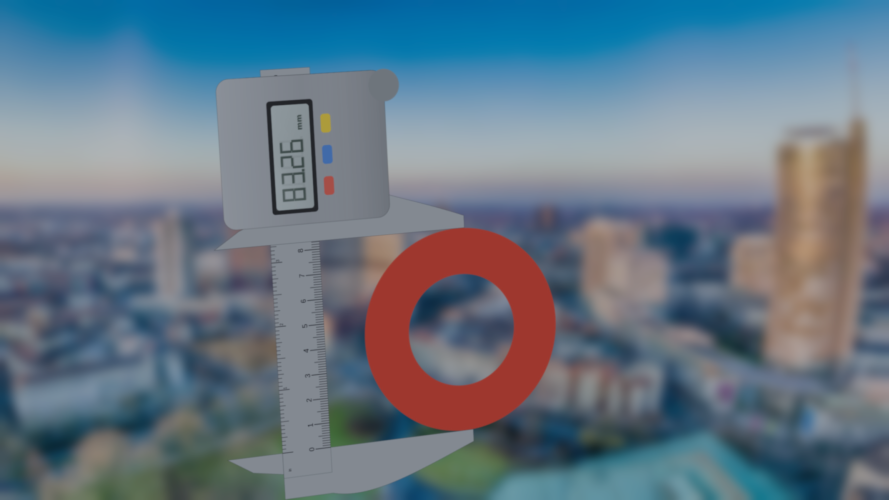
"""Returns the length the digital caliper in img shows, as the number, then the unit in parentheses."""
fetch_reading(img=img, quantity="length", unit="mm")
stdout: 83.26 (mm)
